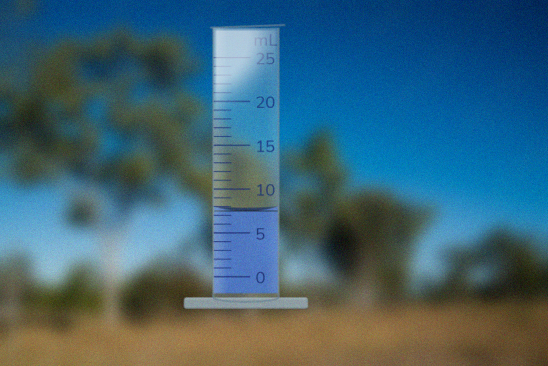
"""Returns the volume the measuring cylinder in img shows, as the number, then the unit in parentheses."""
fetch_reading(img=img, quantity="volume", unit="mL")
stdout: 7.5 (mL)
